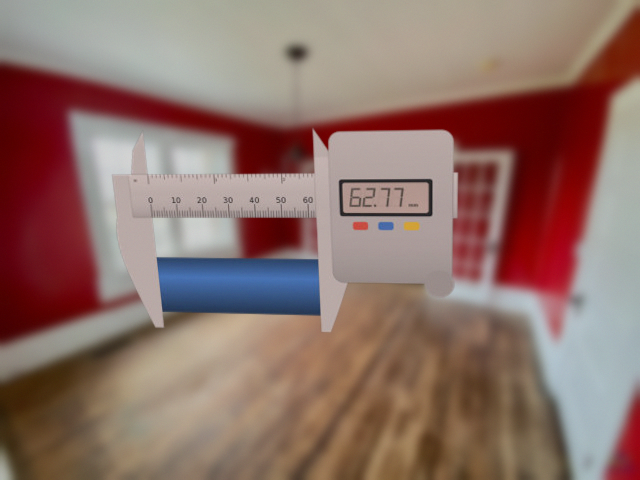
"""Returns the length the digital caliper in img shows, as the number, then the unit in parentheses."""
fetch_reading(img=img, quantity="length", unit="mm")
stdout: 62.77 (mm)
